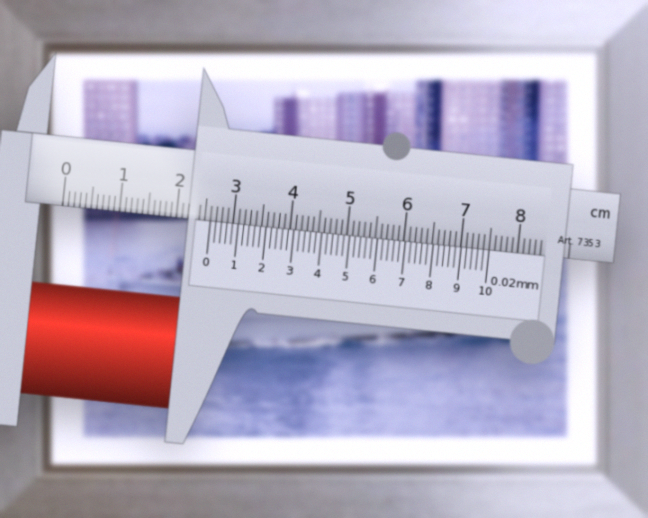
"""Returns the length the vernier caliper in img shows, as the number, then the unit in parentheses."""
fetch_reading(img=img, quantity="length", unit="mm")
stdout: 26.0 (mm)
